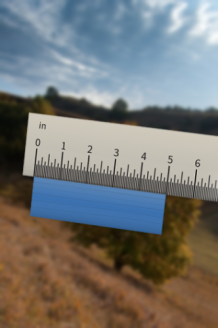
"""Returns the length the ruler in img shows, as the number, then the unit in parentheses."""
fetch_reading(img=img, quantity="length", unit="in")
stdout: 5 (in)
